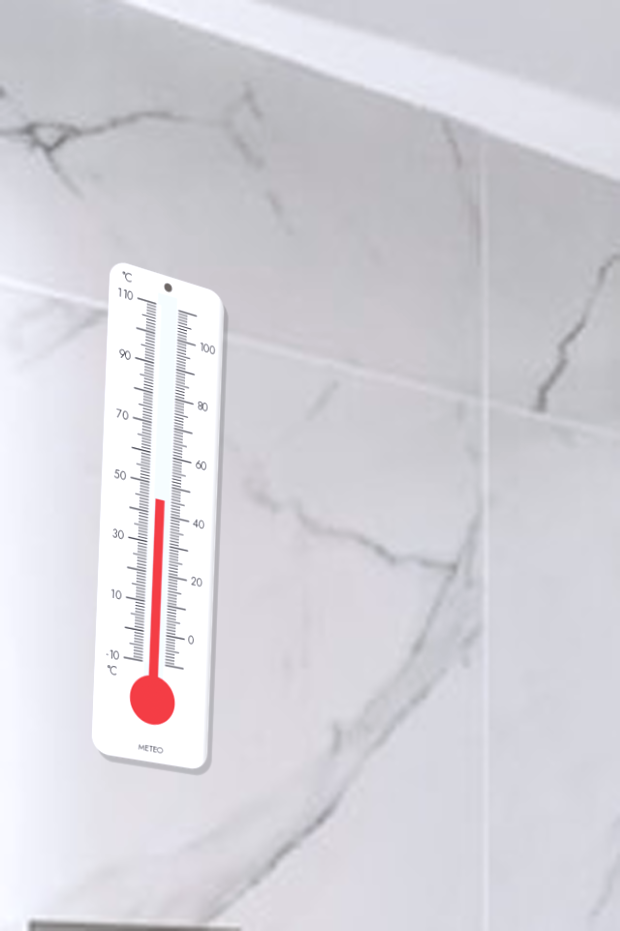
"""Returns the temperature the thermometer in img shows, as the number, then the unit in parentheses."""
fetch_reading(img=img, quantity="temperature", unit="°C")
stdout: 45 (°C)
